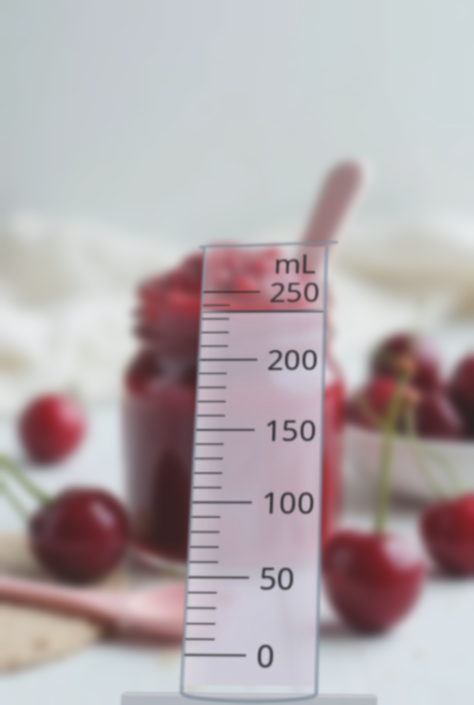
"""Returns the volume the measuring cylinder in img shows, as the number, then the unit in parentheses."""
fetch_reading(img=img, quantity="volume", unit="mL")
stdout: 235 (mL)
